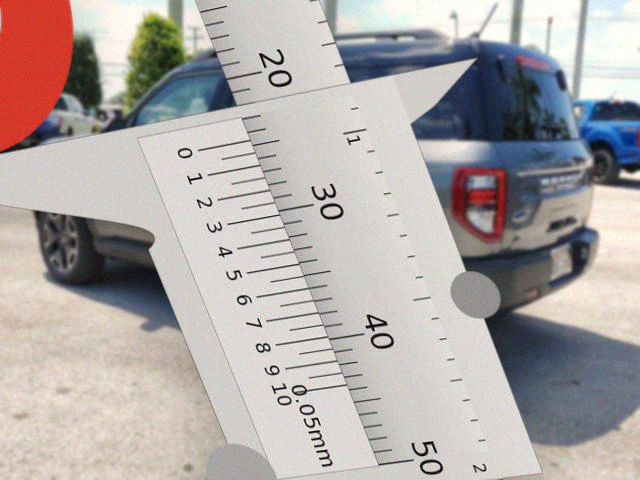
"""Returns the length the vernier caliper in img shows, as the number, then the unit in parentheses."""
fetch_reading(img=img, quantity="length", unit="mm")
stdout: 24.6 (mm)
